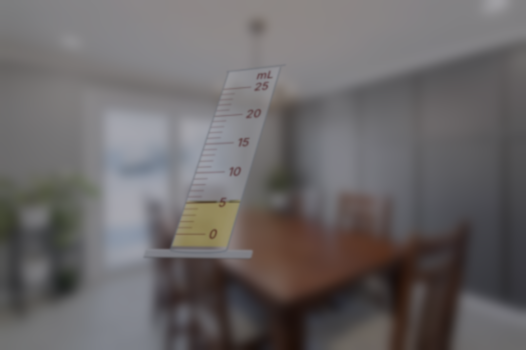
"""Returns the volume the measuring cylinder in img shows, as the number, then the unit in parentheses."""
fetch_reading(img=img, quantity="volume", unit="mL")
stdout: 5 (mL)
